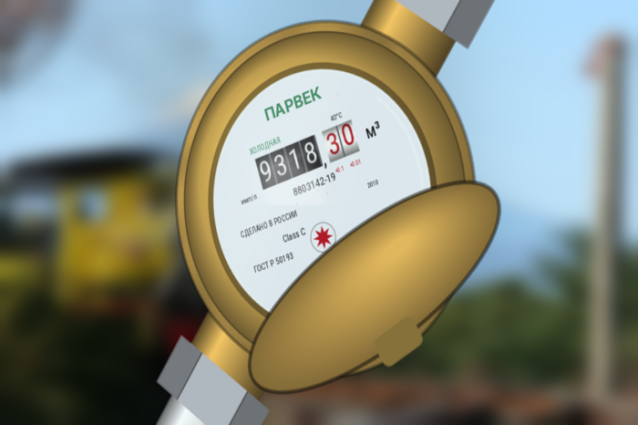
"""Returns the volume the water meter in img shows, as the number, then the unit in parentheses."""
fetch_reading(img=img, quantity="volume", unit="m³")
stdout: 9318.30 (m³)
